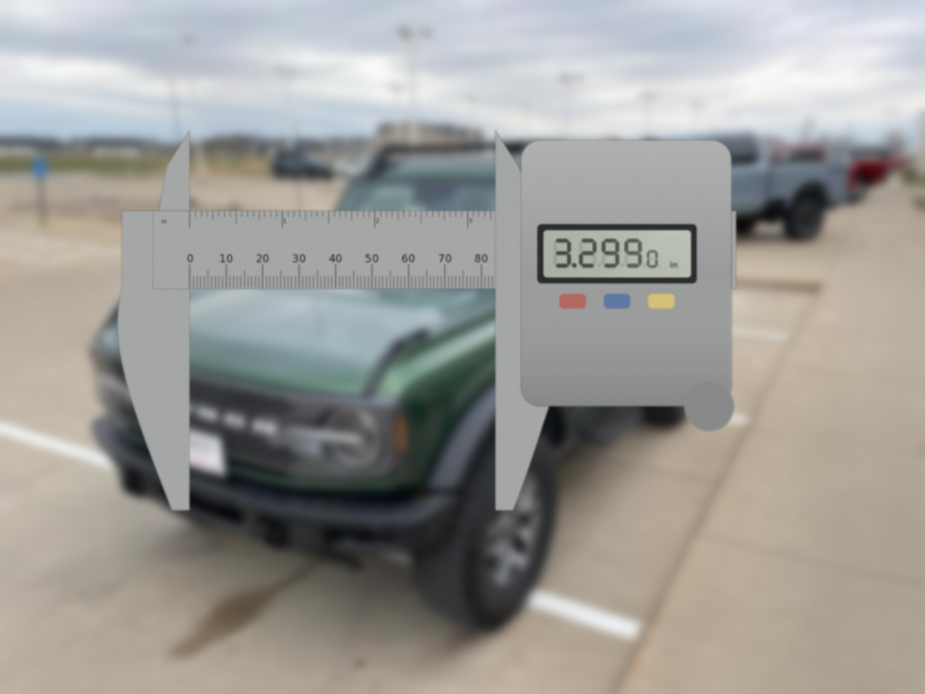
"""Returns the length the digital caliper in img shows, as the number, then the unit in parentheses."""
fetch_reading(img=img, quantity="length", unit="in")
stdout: 3.2990 (in)
